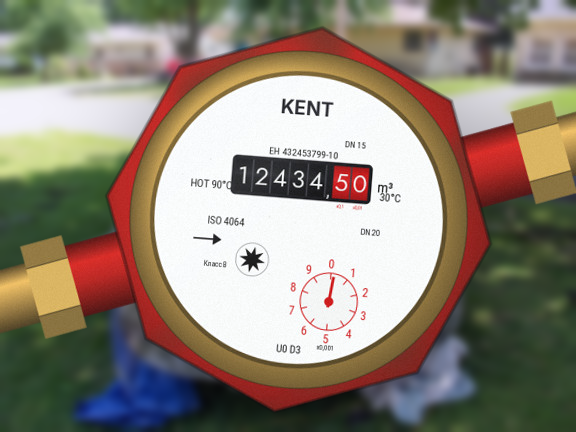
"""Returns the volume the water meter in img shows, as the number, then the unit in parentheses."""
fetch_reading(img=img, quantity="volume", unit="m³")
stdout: 12434.500 (m³)
